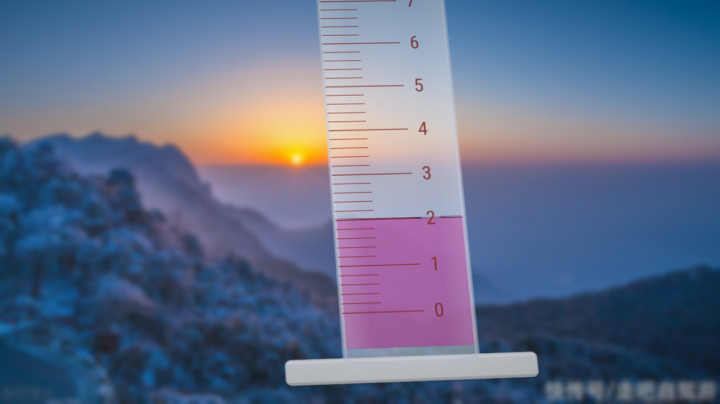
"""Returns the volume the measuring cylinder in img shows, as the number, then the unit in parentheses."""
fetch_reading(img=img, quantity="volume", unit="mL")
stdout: 2 (mL)
